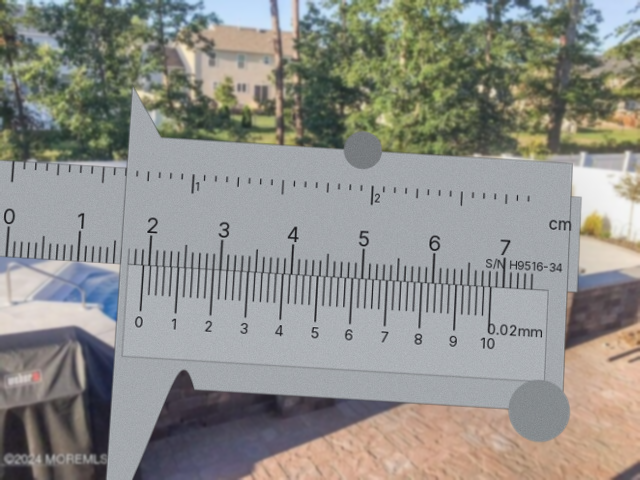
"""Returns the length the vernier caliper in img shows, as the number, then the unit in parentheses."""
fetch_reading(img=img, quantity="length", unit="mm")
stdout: 19.2 (mm)
